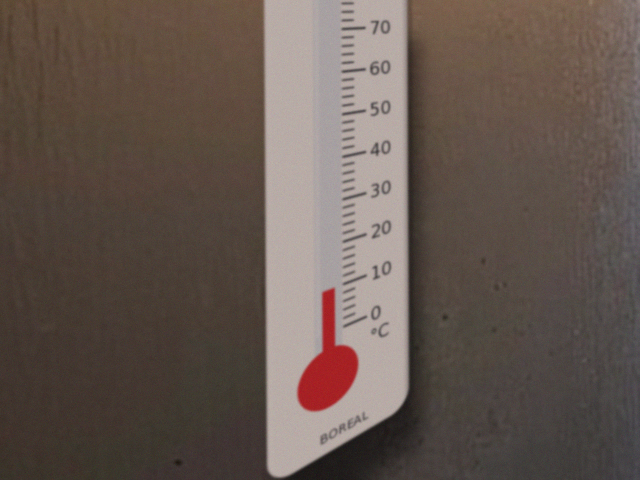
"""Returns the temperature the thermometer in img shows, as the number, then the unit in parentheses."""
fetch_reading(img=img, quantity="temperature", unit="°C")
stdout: 10 (°C)
